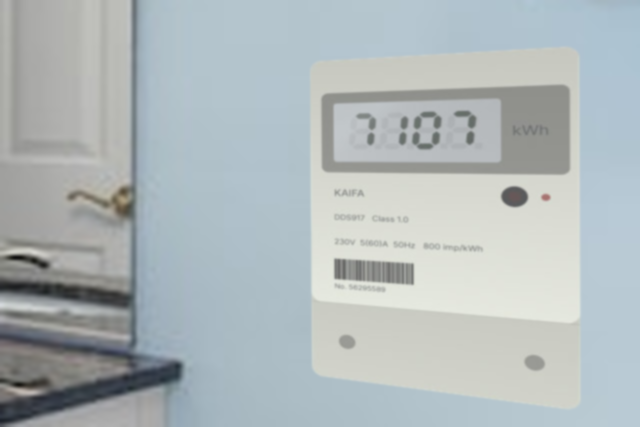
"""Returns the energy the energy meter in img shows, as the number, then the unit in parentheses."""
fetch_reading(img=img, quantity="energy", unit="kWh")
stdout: 7107 (kWh)
